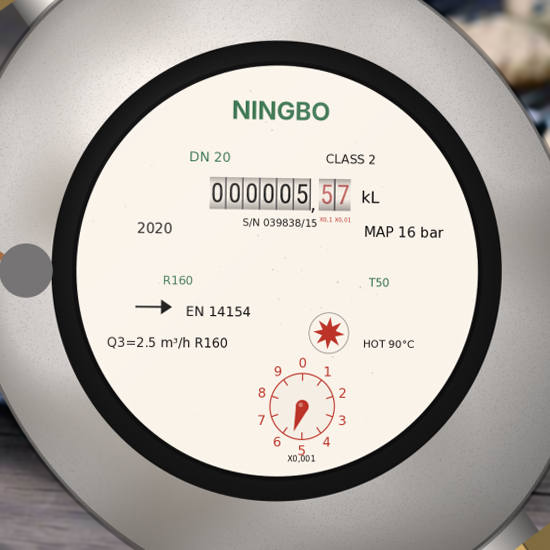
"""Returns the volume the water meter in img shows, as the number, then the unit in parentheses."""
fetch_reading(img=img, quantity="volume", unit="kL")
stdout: 5.575 (kL)
